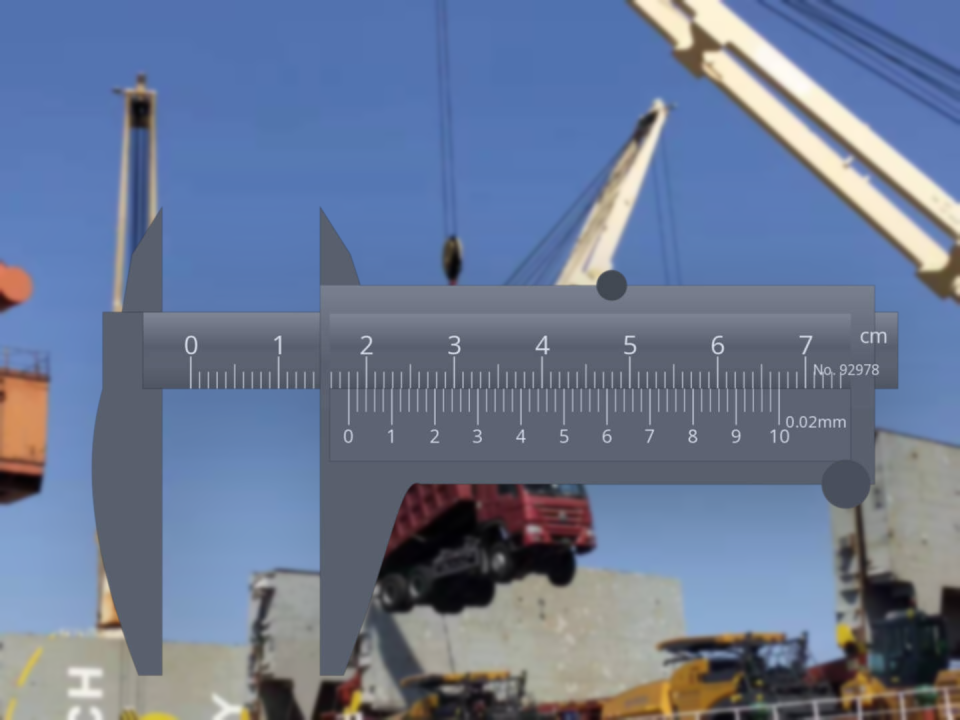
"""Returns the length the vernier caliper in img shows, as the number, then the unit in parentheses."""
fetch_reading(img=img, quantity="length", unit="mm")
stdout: 18.0 (mm)
